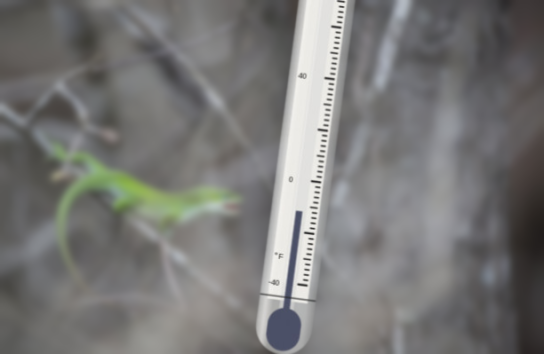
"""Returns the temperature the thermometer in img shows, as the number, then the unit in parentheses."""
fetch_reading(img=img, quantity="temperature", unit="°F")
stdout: -12 (°F)
